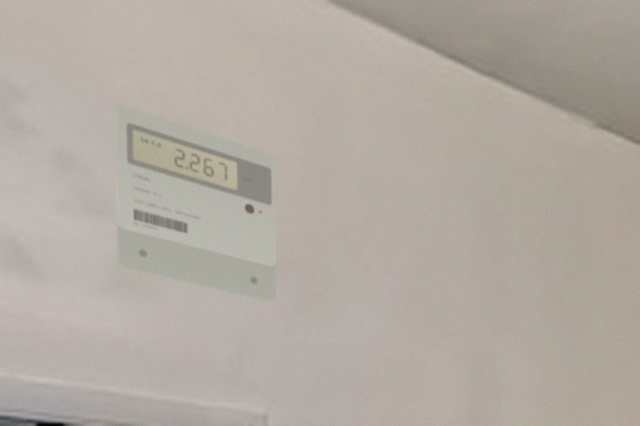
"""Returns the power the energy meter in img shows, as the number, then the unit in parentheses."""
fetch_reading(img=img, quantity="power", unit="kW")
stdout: 2.267 (kW)
